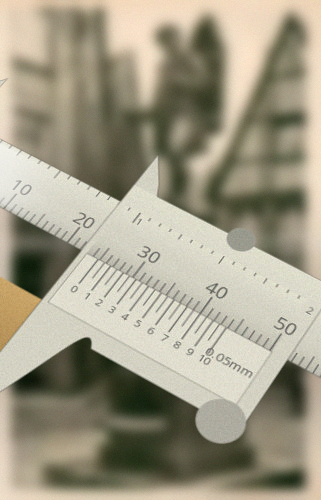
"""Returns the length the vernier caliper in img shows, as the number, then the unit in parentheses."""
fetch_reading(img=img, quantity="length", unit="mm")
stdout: 24.8 (mm)
